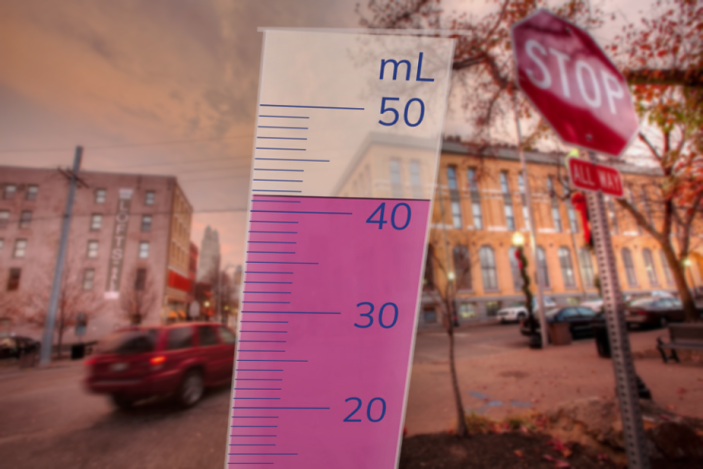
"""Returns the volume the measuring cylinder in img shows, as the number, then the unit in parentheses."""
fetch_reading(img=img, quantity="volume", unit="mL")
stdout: 41.5 (mL)
